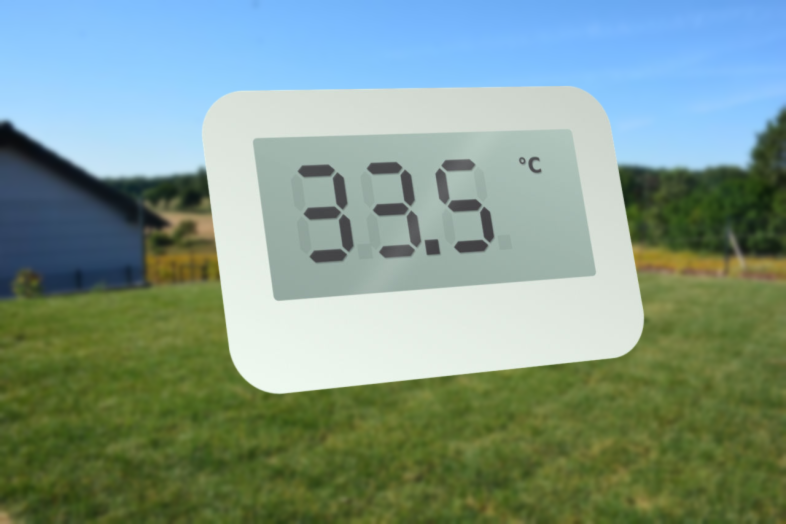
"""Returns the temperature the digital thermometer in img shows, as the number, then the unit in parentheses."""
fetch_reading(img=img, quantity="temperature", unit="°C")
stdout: 33.5 (°C)
